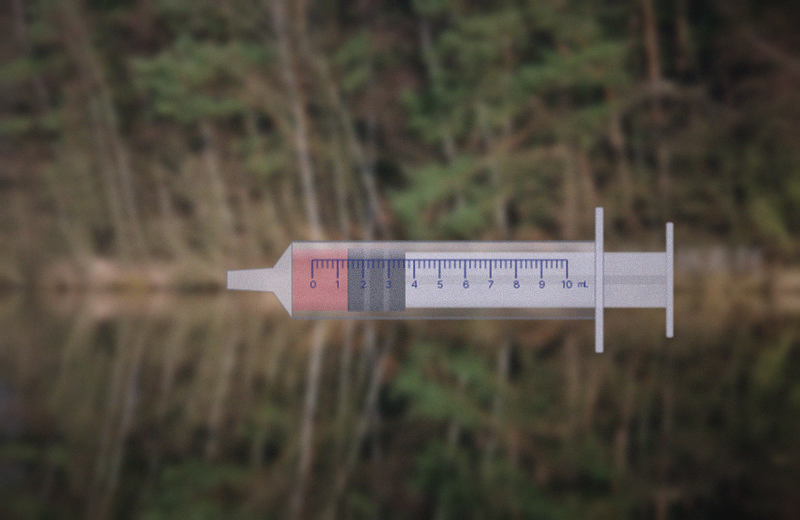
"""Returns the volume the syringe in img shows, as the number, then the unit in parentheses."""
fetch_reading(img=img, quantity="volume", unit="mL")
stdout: 1.4 (mL)
